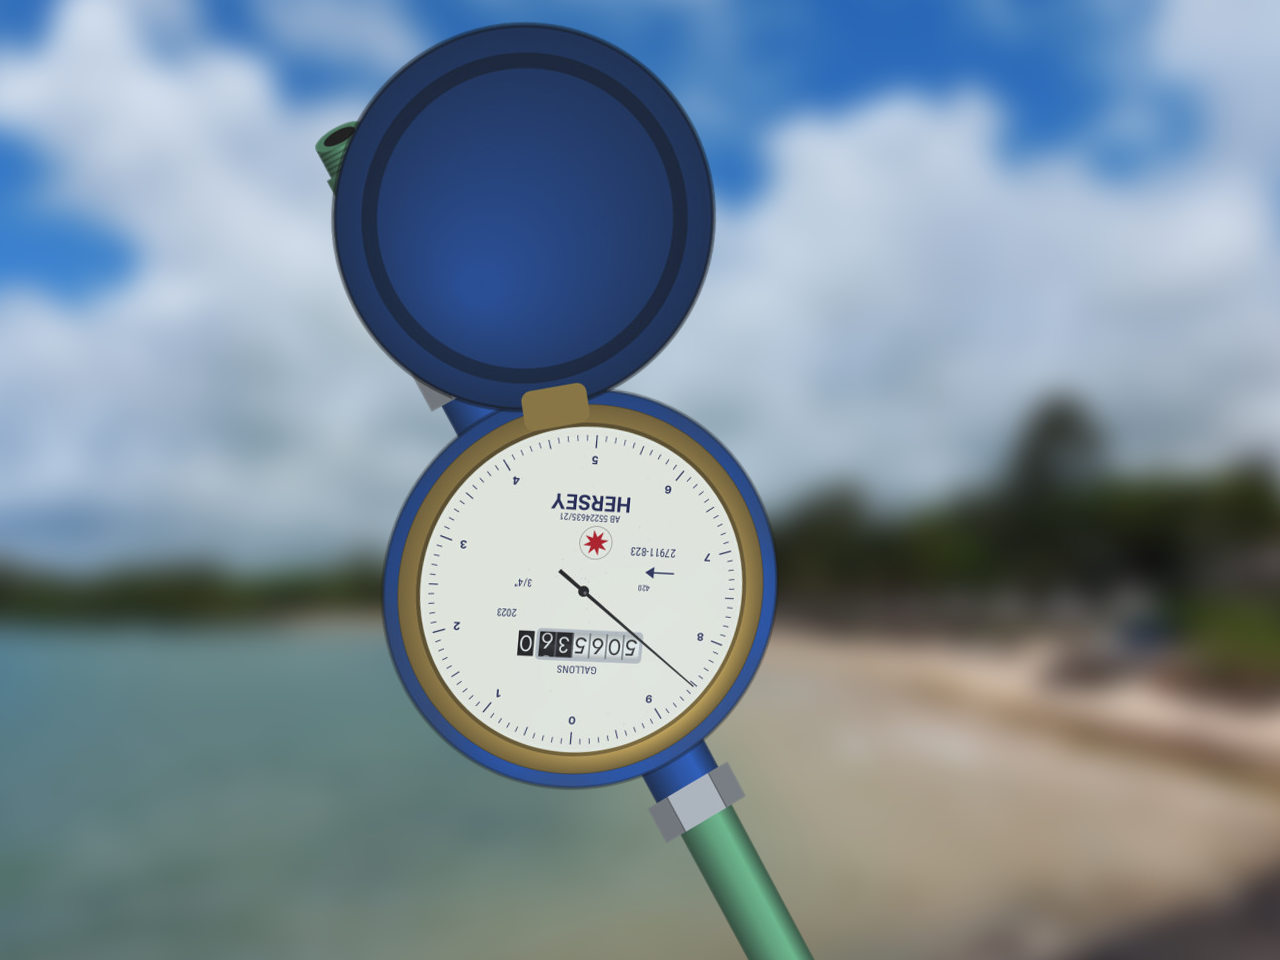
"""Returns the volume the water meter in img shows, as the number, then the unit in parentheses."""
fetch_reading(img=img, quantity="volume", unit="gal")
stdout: 5065358.5 (gal)
